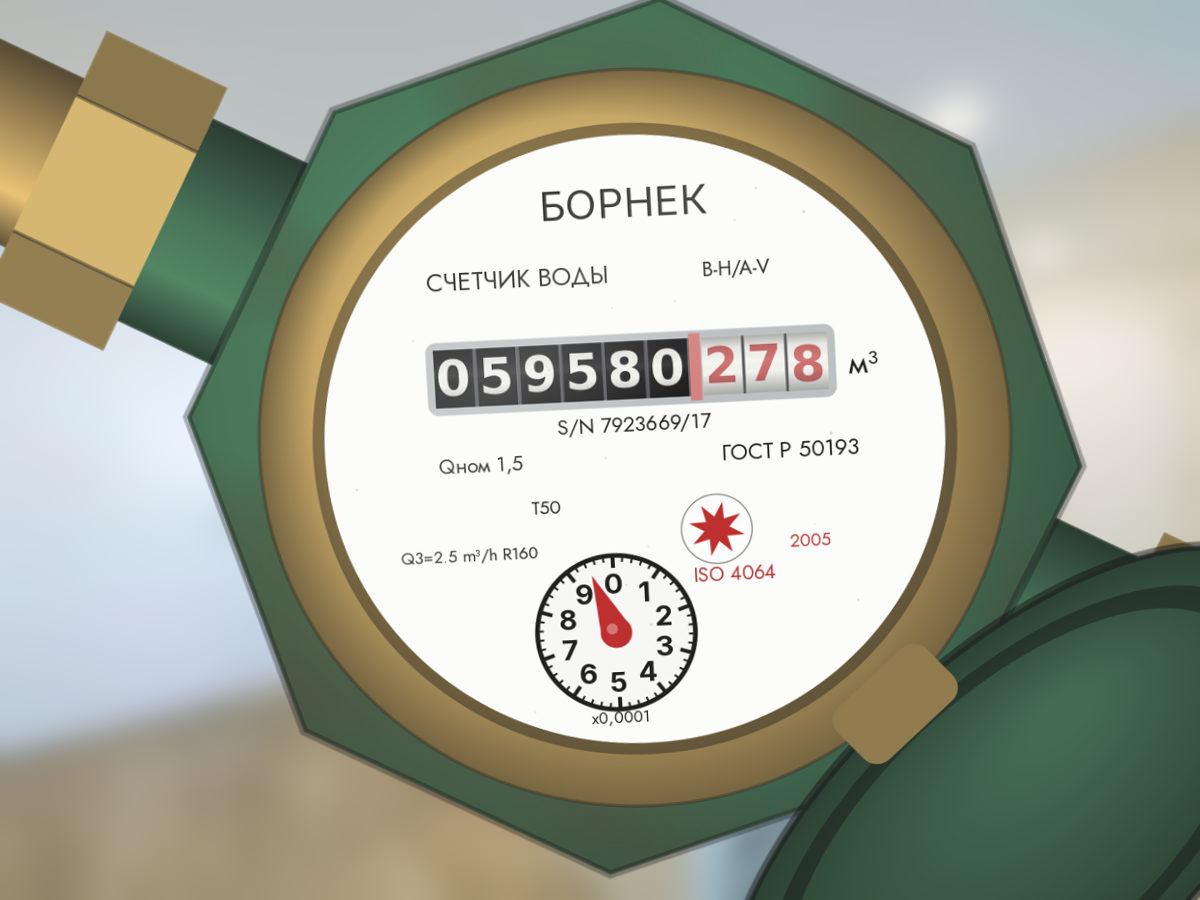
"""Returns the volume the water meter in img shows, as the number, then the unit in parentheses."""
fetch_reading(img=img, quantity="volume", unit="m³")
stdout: 59580.2779 (m³)
